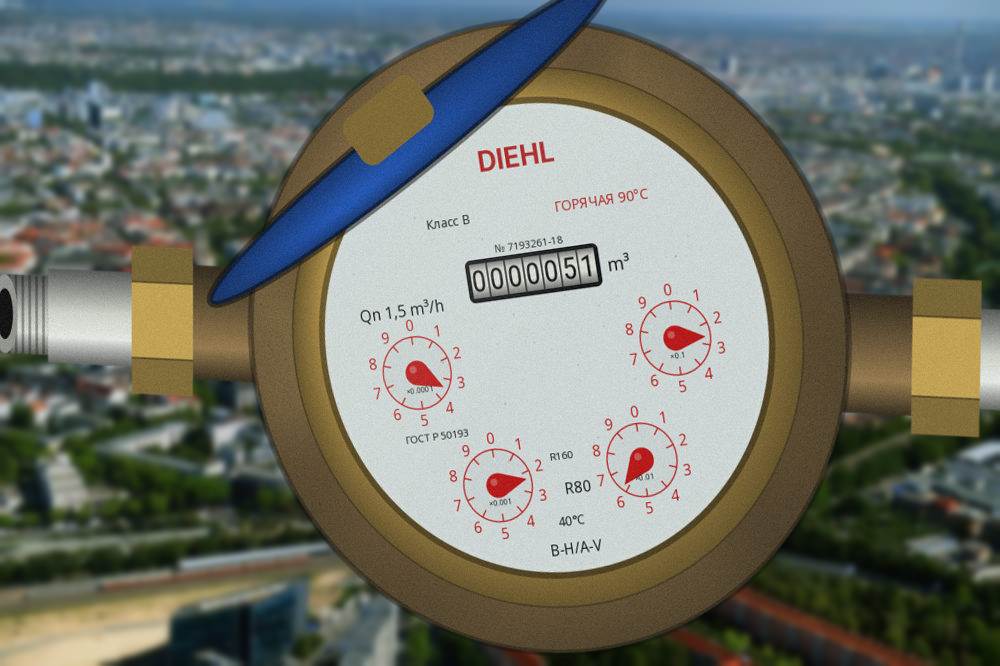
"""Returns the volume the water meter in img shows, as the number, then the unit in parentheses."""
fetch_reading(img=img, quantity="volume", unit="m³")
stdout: 51.2623 (m³)
